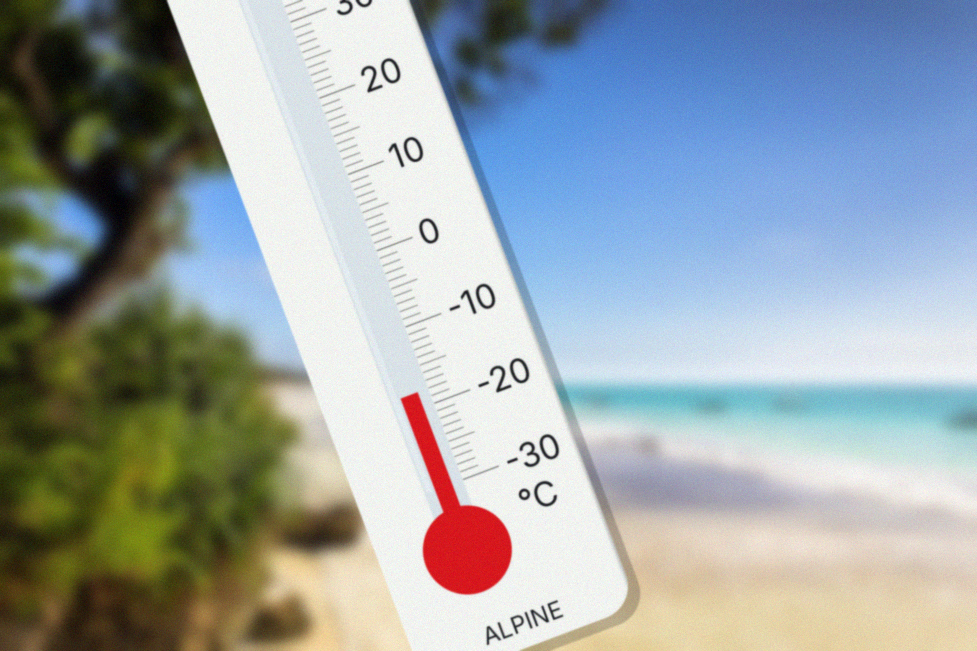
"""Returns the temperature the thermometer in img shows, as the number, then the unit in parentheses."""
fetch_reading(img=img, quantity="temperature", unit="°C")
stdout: -18 (°C)
